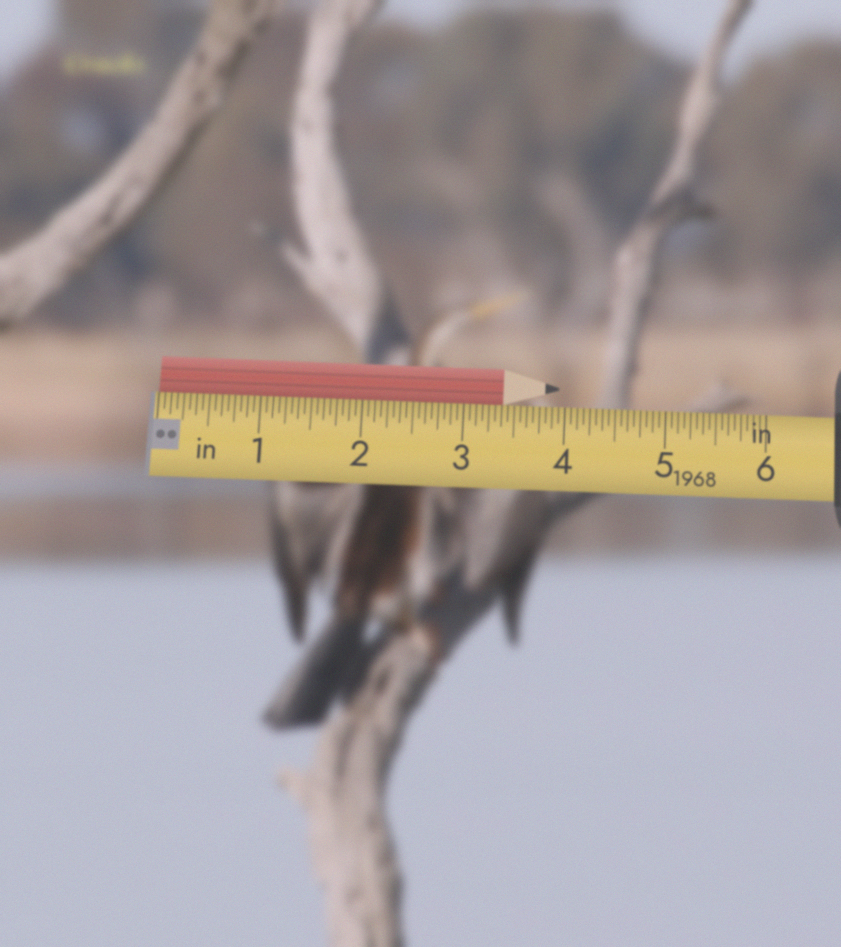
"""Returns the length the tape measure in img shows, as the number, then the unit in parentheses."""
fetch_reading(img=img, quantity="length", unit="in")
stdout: 3.9375 (in)
